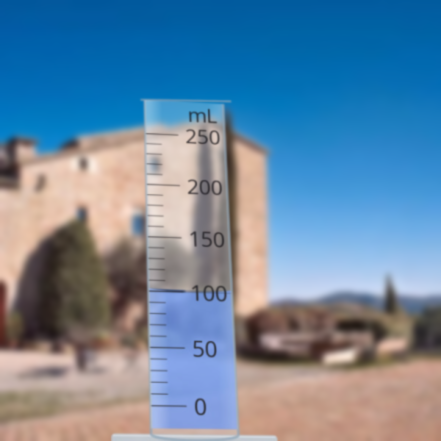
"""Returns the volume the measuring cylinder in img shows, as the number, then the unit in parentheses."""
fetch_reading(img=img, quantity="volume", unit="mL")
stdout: 100 (mL)
